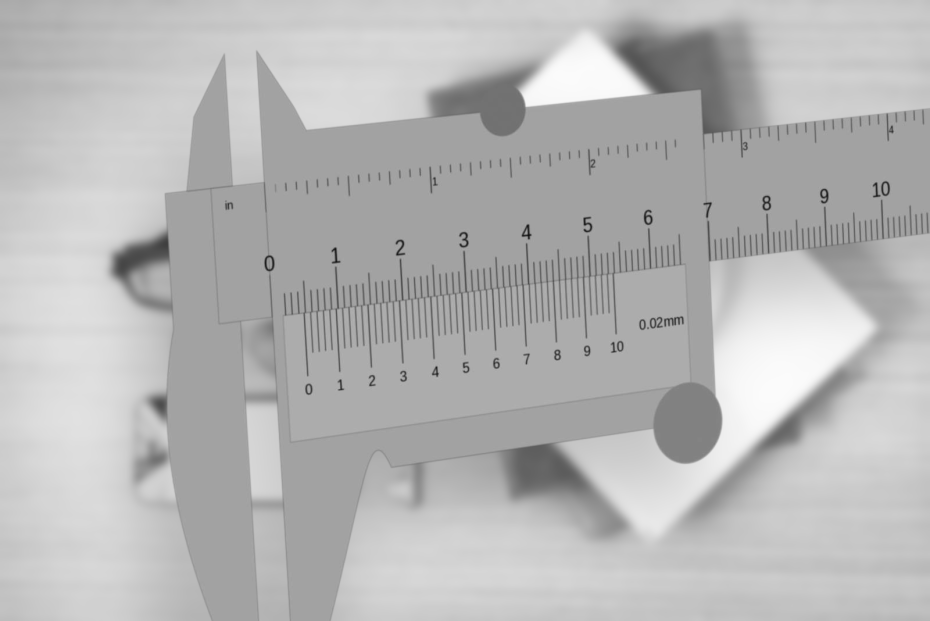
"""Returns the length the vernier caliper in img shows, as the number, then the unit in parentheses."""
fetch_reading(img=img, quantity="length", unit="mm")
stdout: 4.8 (mm)
